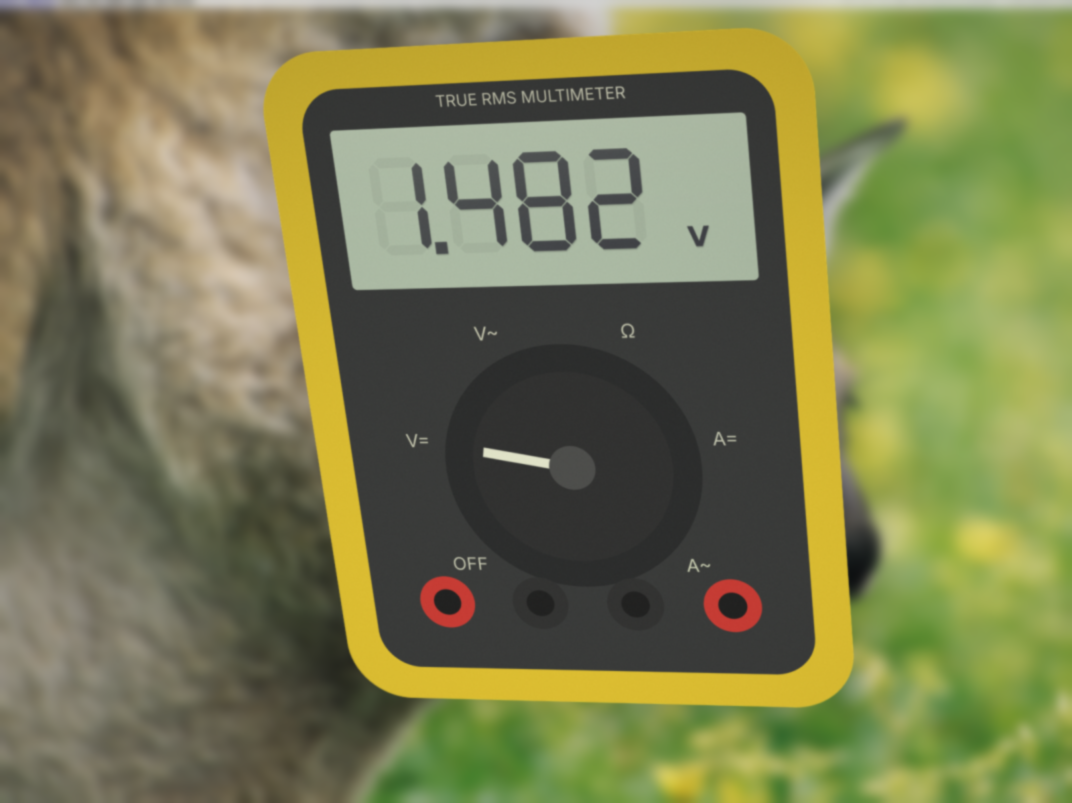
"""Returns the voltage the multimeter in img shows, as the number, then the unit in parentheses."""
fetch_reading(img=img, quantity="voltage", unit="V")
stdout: 1.482 (V)
